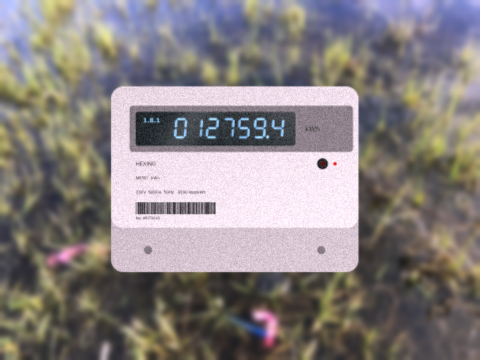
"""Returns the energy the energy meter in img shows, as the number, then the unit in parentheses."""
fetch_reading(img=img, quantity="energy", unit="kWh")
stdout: 12759.4 (kWh)
